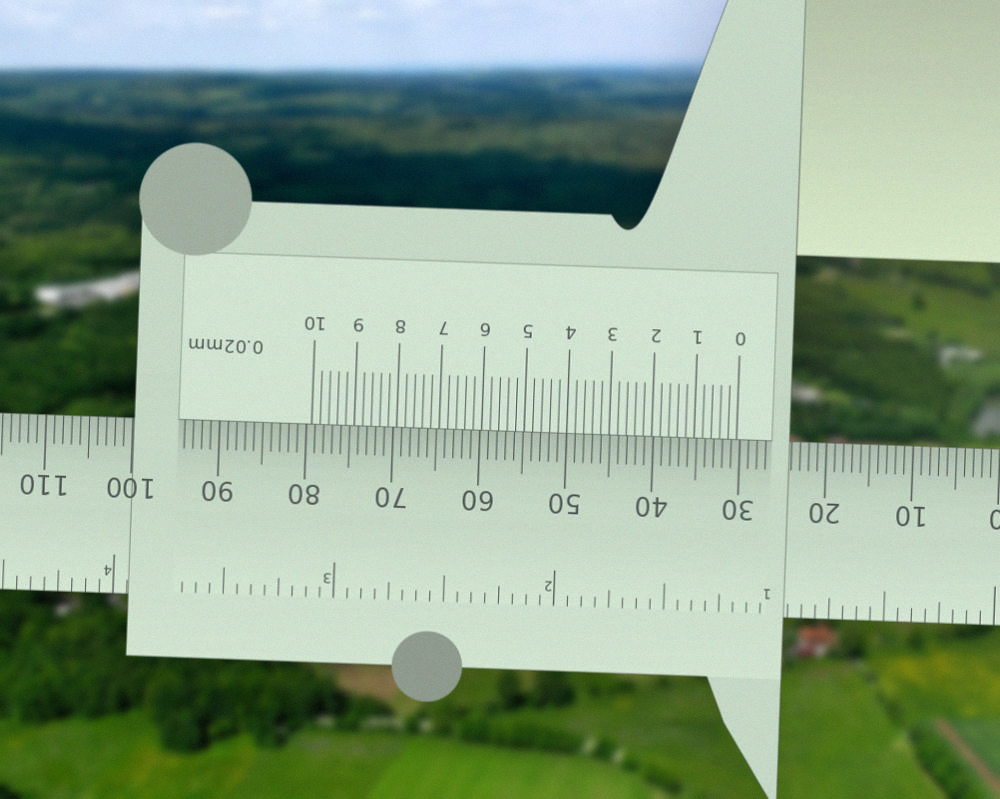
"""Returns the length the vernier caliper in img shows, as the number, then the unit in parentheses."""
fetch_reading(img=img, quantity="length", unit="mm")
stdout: 30.4 (mm)
